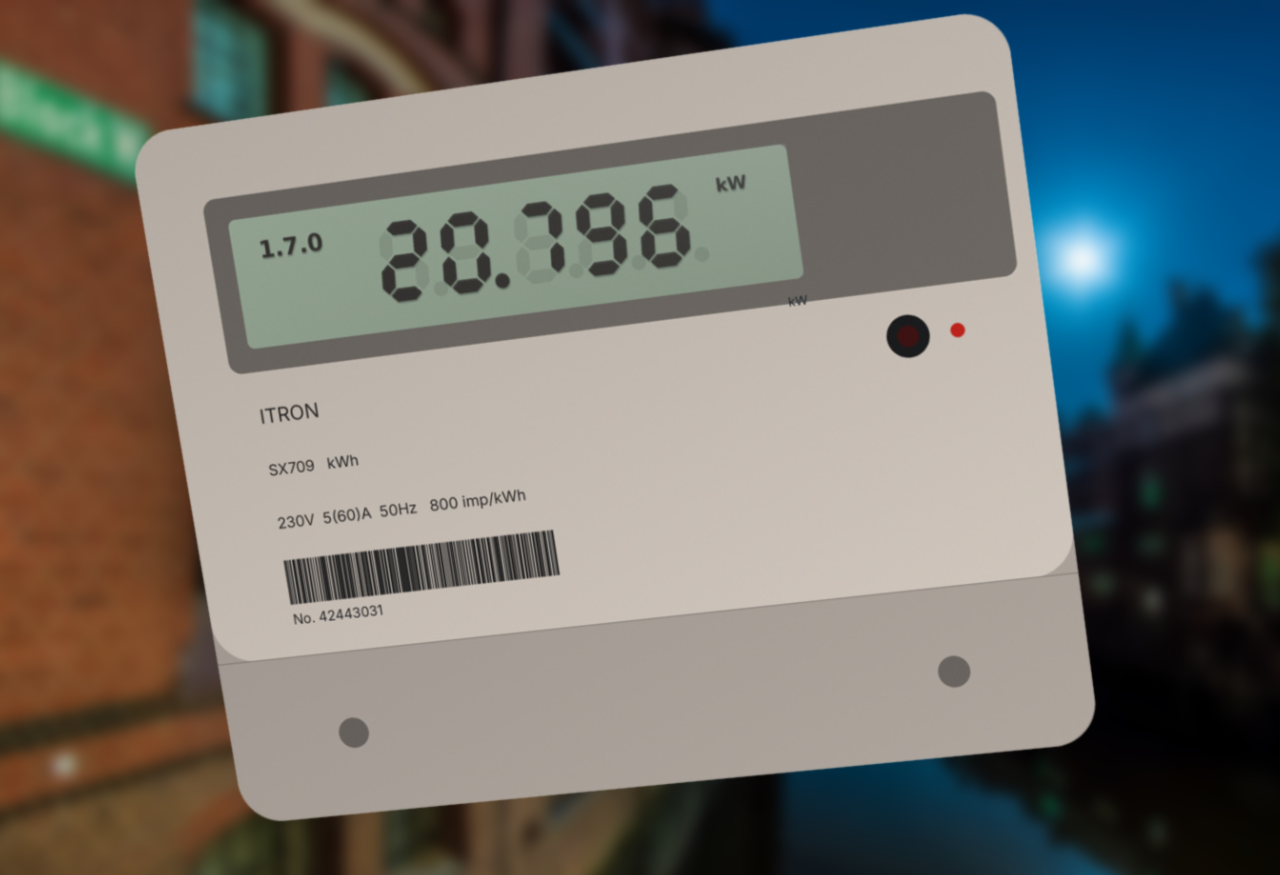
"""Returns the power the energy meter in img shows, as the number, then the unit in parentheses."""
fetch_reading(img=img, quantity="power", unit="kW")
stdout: 20.796 (kW)
